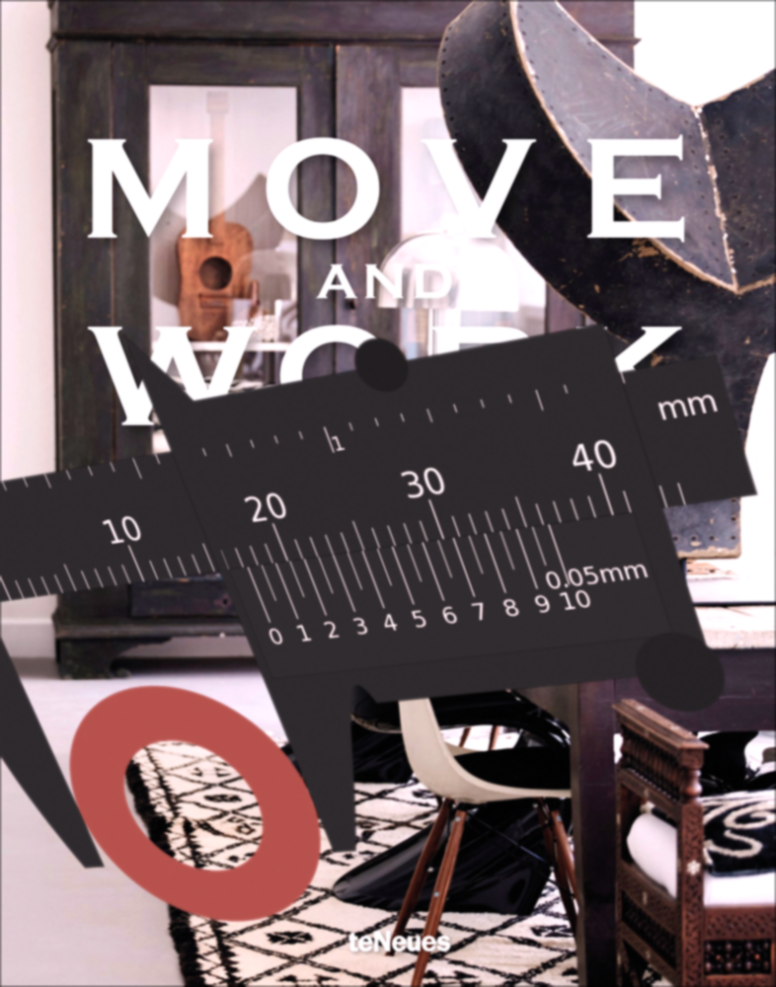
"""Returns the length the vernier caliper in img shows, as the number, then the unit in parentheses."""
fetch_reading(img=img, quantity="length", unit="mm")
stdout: 17.3 (mm)
